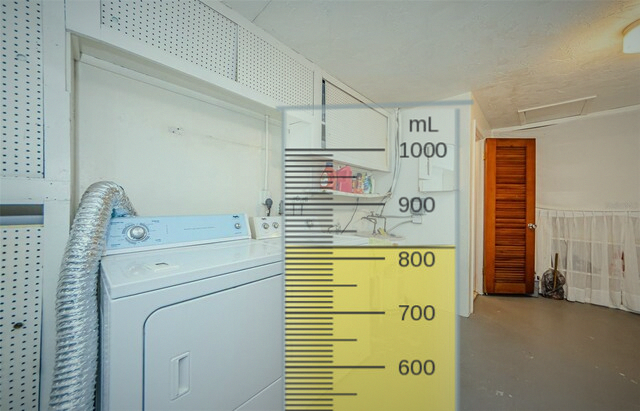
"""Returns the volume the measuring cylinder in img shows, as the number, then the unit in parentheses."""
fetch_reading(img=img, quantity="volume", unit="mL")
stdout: 820 (mL)
